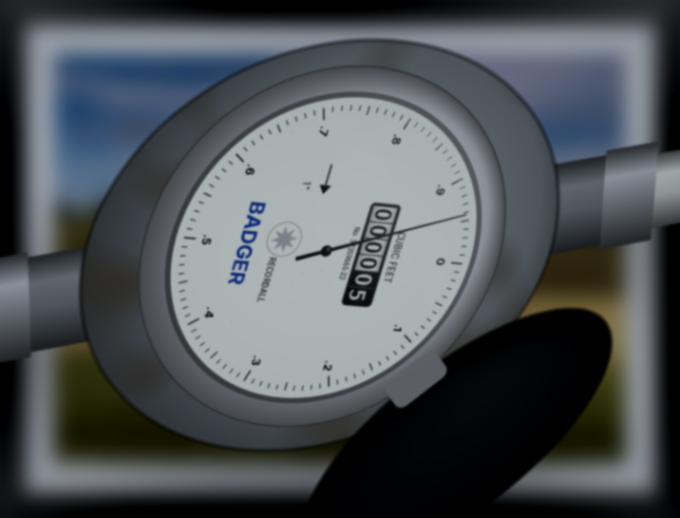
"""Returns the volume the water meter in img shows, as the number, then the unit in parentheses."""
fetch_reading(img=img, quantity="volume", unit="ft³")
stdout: 4.94 (ft³)
